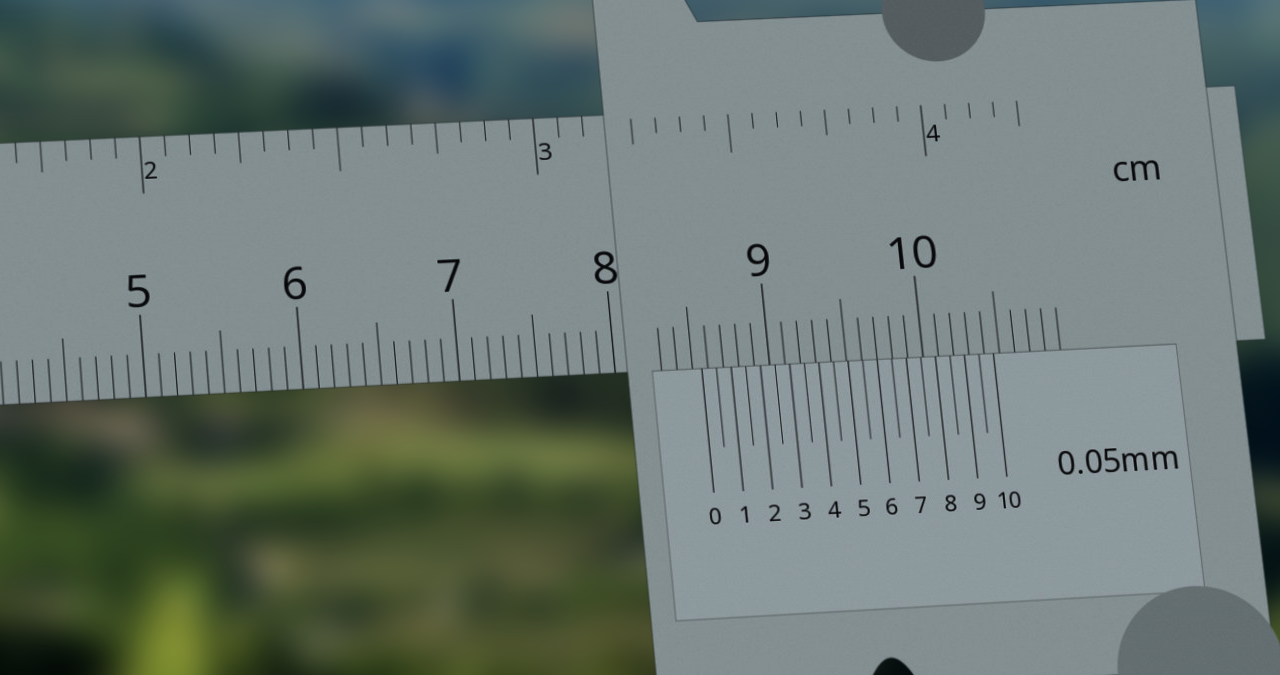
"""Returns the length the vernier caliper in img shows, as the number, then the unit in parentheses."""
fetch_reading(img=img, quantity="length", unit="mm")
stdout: 85.6 (mm)
